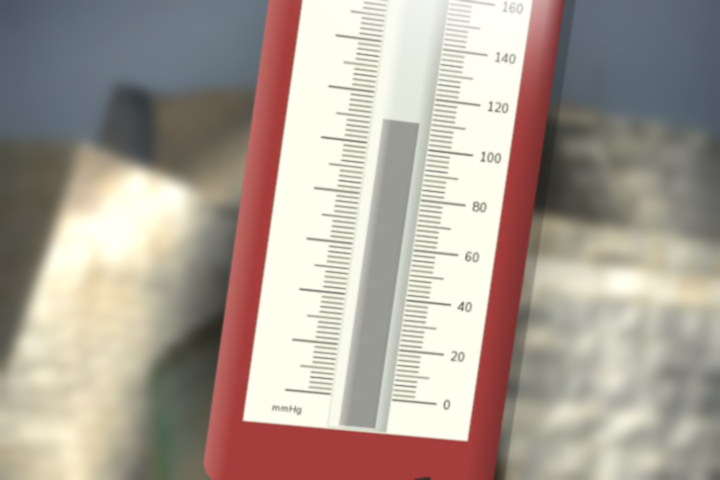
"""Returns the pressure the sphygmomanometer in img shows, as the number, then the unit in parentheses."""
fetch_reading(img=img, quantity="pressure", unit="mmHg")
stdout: 110 (mmHg)
